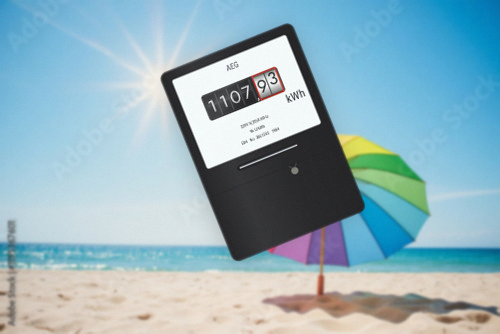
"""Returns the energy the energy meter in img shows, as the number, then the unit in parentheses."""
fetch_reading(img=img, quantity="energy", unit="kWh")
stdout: 1107.93 (kWh)
